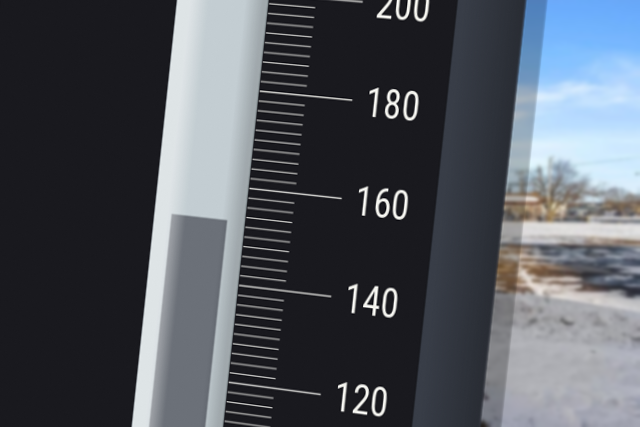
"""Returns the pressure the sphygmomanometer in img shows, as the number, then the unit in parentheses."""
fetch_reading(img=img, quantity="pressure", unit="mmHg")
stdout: 153 (mmHg)
